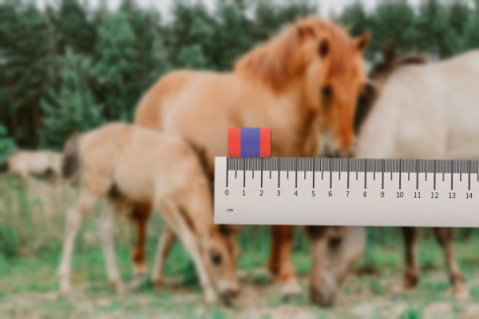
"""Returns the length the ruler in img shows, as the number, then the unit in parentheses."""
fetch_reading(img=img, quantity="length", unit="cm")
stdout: 2.5 (cm)
